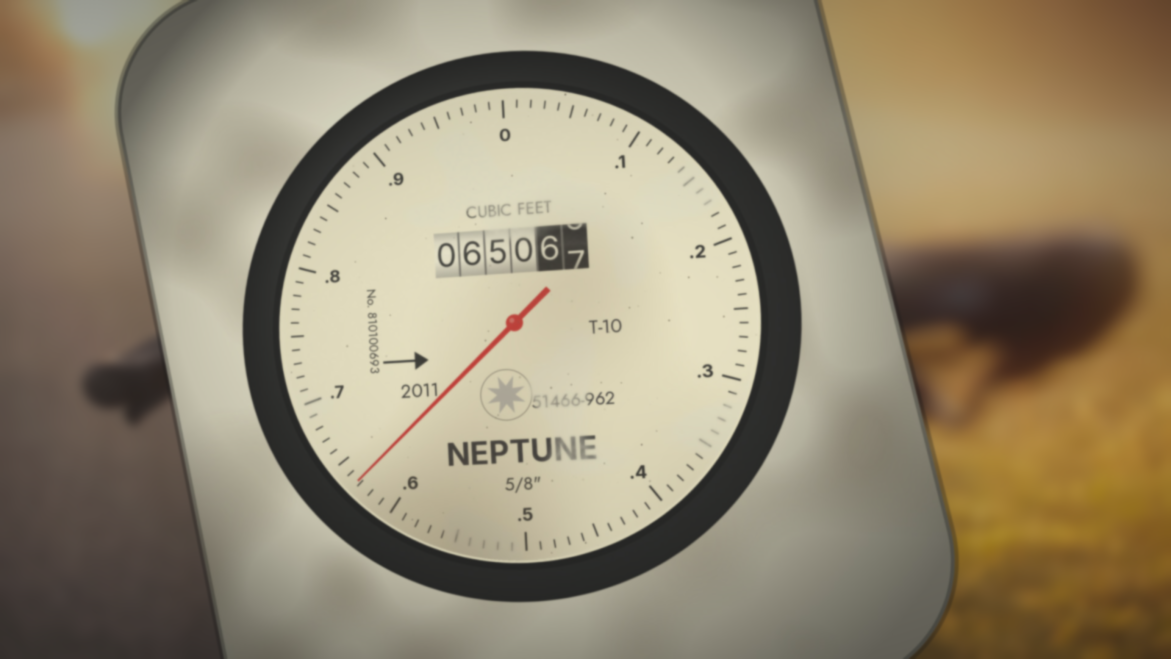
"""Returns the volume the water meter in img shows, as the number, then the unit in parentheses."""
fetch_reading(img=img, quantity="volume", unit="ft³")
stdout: 65066.63 (ft³)
